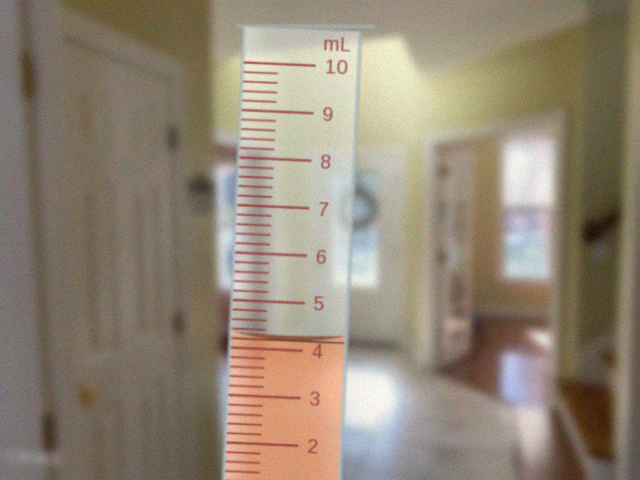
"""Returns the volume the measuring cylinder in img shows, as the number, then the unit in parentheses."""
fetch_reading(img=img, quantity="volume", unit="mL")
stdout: 4.2 (mL)
